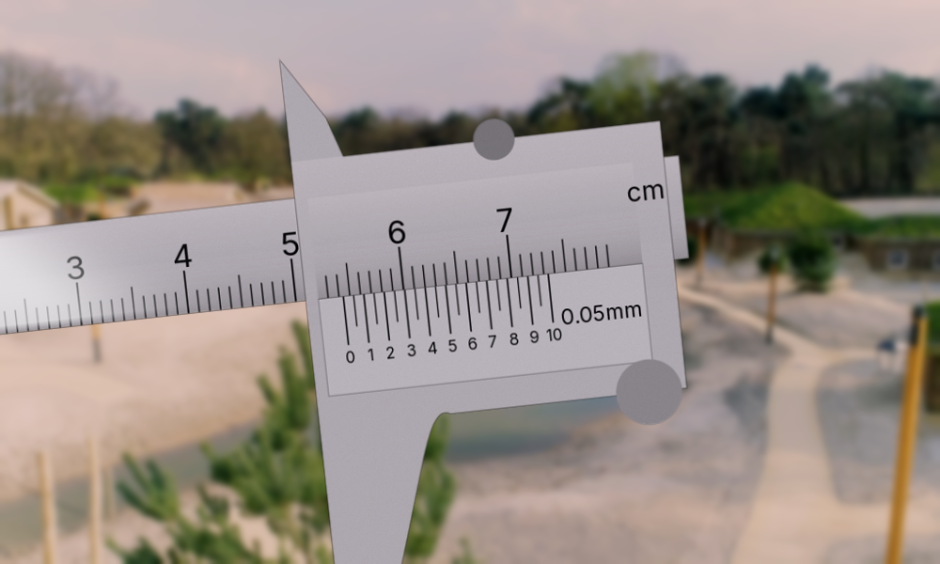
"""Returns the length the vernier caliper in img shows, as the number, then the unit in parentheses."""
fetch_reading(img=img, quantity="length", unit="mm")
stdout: 54.4 (mm)
